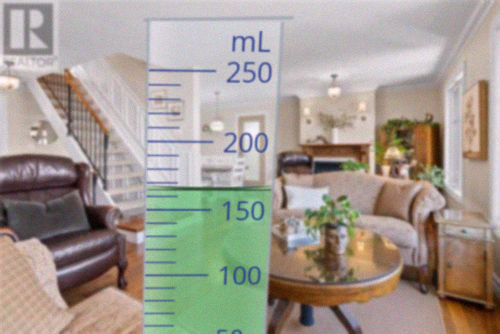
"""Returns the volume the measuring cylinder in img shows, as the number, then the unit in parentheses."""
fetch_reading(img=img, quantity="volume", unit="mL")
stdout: 165 (mL)
